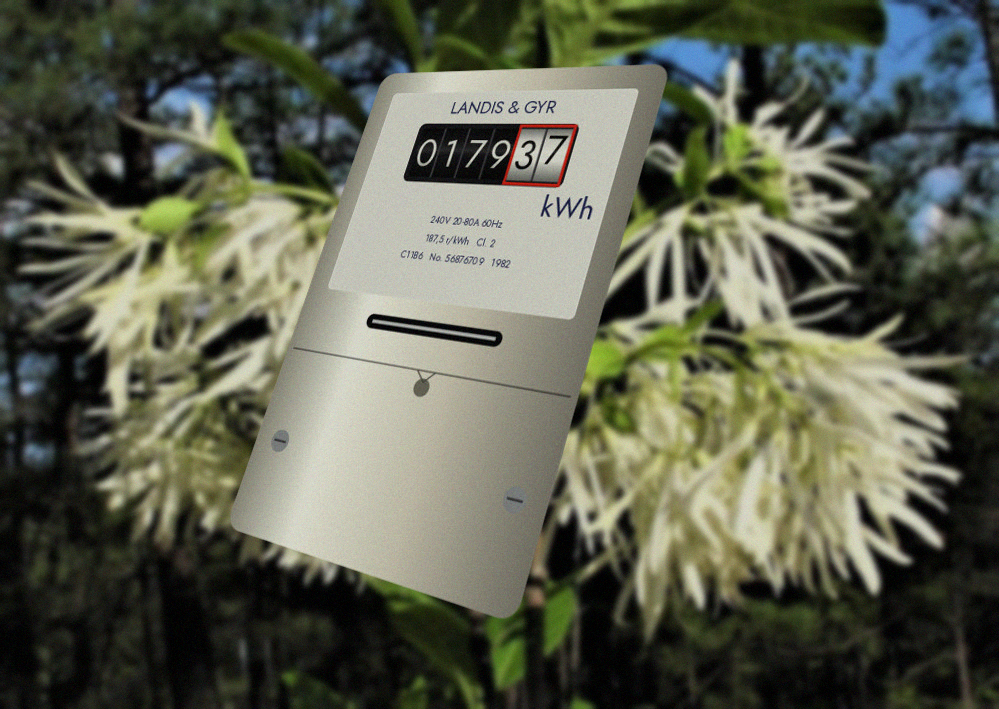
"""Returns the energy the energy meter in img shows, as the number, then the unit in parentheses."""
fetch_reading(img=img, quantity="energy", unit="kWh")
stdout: 179.37 (kWh)
